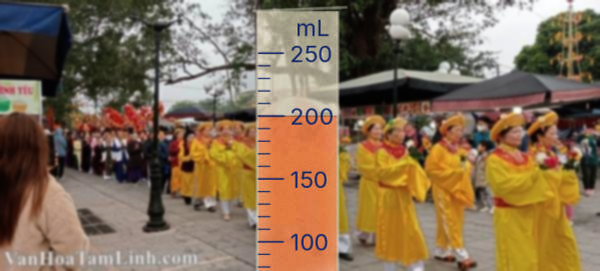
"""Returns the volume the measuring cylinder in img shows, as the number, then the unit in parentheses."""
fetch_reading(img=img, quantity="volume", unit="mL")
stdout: 200 (mL)
